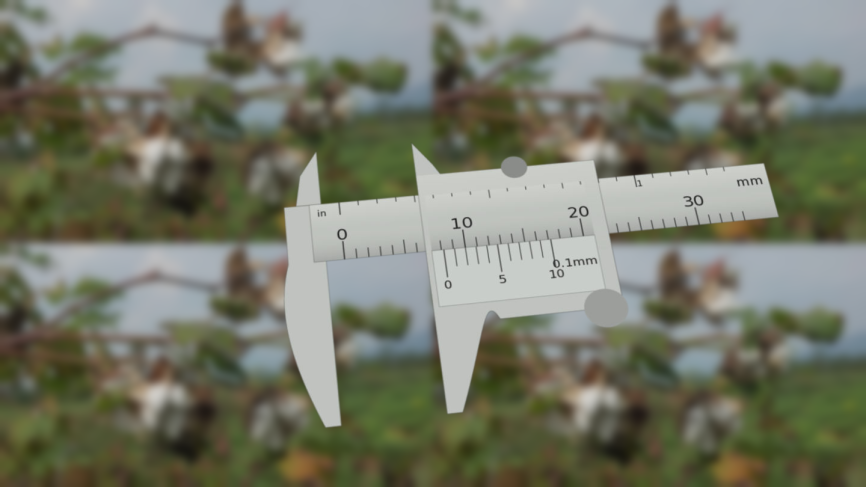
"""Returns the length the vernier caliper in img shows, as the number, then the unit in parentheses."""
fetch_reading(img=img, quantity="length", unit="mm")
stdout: 8.2 (mm)
